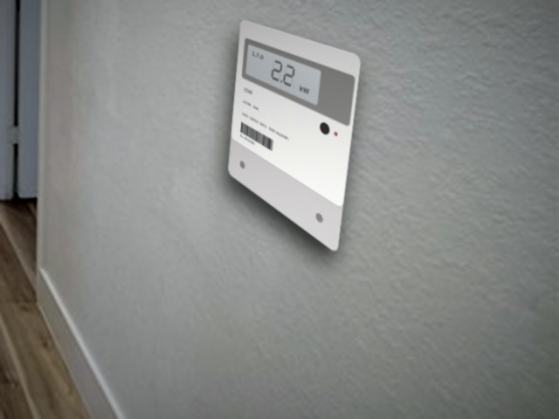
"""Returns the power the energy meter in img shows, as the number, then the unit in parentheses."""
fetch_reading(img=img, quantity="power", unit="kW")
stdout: 2.2 (kW)
